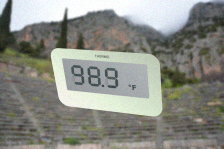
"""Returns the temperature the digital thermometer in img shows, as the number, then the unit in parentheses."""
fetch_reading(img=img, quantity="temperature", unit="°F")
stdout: 98.9 (°F)
